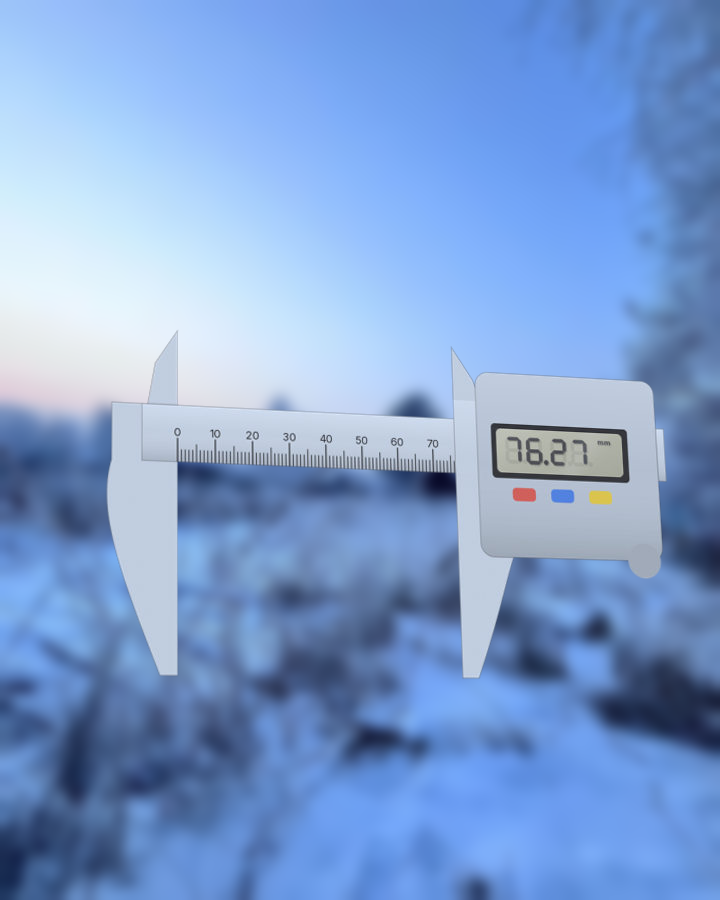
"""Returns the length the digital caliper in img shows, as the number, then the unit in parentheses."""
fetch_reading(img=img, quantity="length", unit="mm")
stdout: 76.27 (mm)
